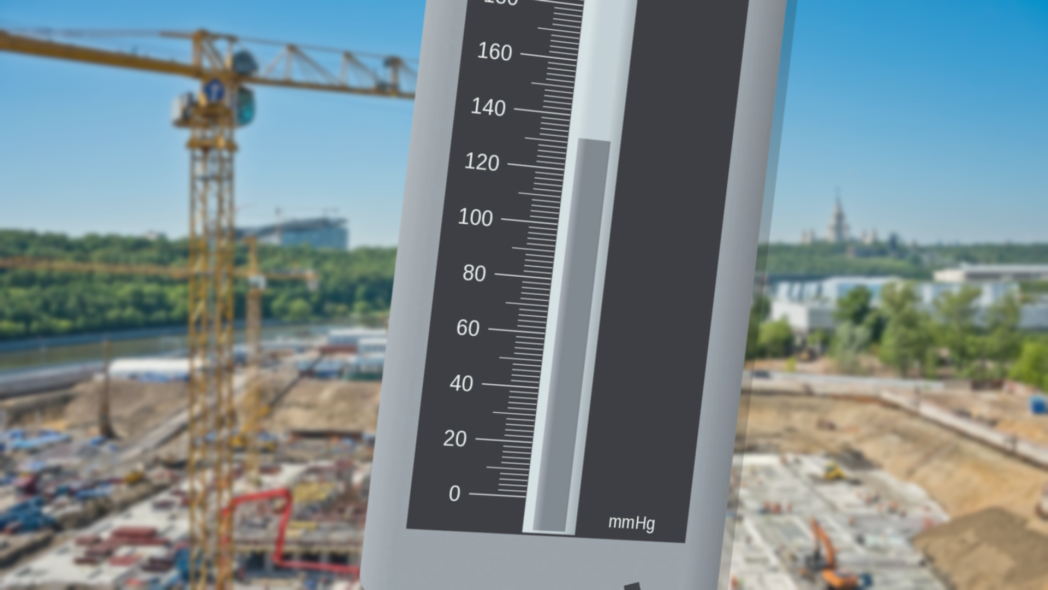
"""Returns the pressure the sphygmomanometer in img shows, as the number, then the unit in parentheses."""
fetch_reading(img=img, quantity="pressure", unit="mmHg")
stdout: 132 (mmHg)
